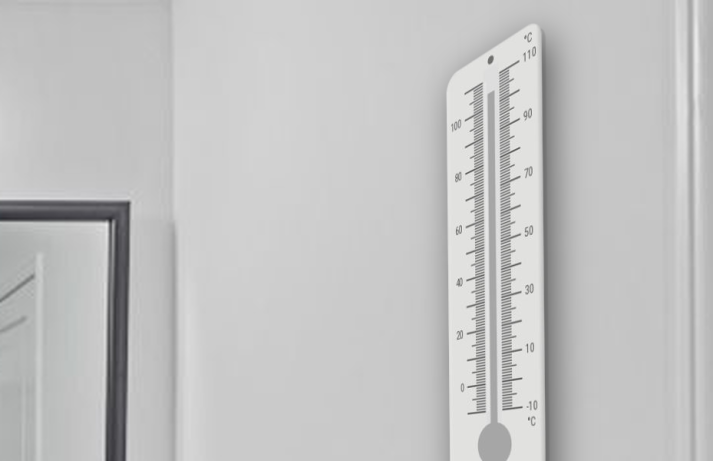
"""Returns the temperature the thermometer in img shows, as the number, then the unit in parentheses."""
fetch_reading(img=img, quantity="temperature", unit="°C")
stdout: 105 (°C)
